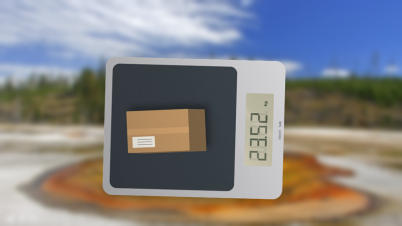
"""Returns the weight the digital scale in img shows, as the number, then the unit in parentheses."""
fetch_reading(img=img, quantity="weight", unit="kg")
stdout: 23.52 (kg)
